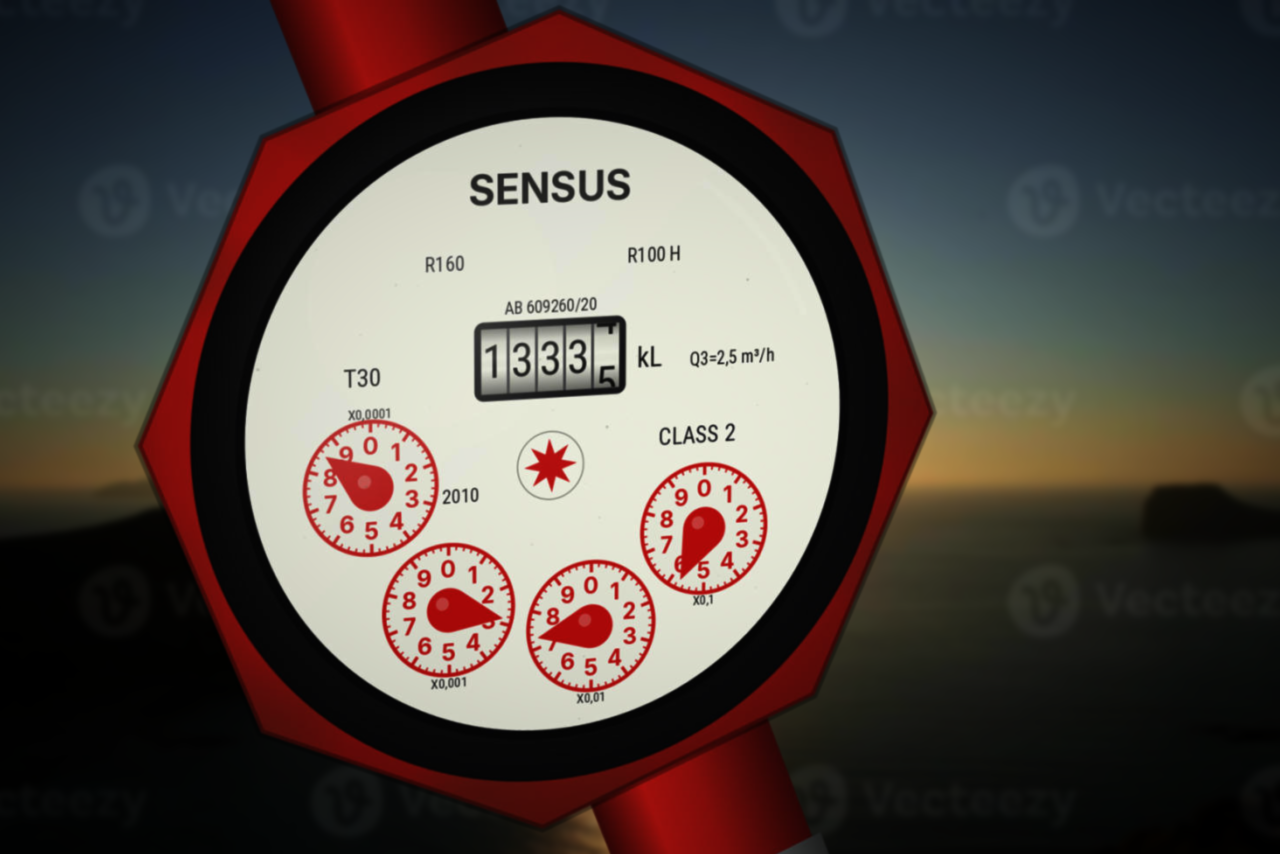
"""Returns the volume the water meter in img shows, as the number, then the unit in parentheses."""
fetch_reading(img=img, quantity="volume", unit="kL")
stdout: 13334.5728 (kL)
